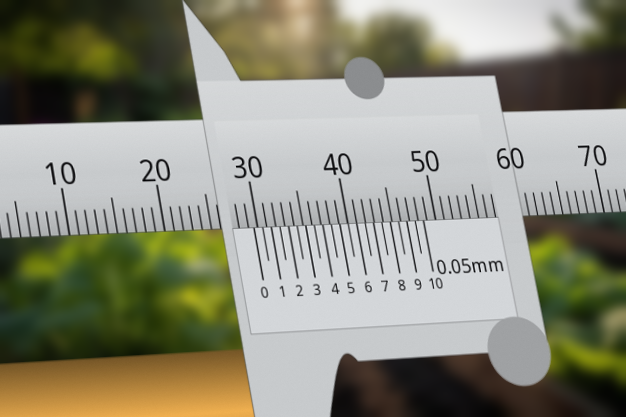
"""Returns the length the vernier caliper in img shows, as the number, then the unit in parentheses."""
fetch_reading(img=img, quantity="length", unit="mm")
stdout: 29.6 (mm)
